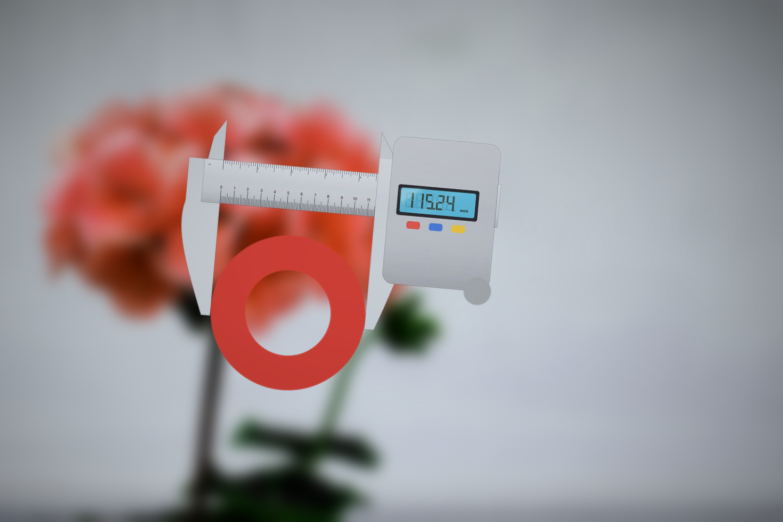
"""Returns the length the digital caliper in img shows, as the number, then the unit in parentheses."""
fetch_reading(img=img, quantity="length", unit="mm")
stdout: 115.24 (mm)
